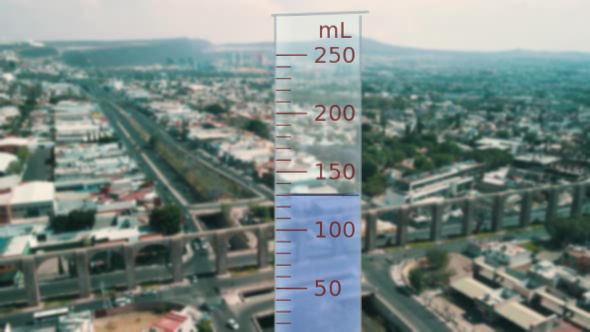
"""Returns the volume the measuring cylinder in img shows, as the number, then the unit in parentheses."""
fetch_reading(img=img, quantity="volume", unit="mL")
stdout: 130 (mL)
